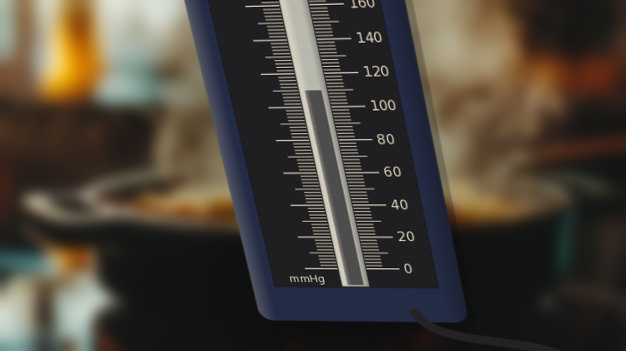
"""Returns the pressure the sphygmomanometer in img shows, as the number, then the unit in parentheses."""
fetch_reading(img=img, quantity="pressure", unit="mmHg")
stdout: 110 (mmHg)
